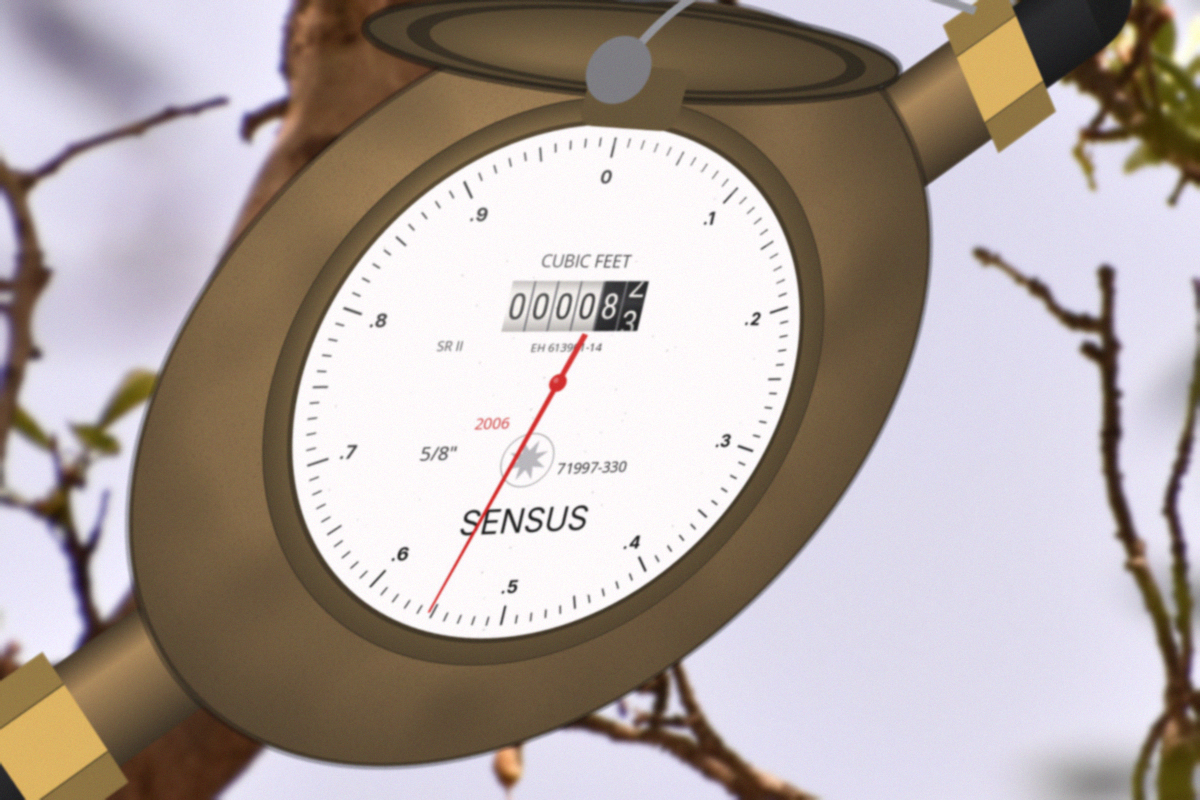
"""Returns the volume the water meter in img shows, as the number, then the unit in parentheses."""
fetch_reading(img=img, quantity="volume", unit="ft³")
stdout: 82.55 (ft³)
